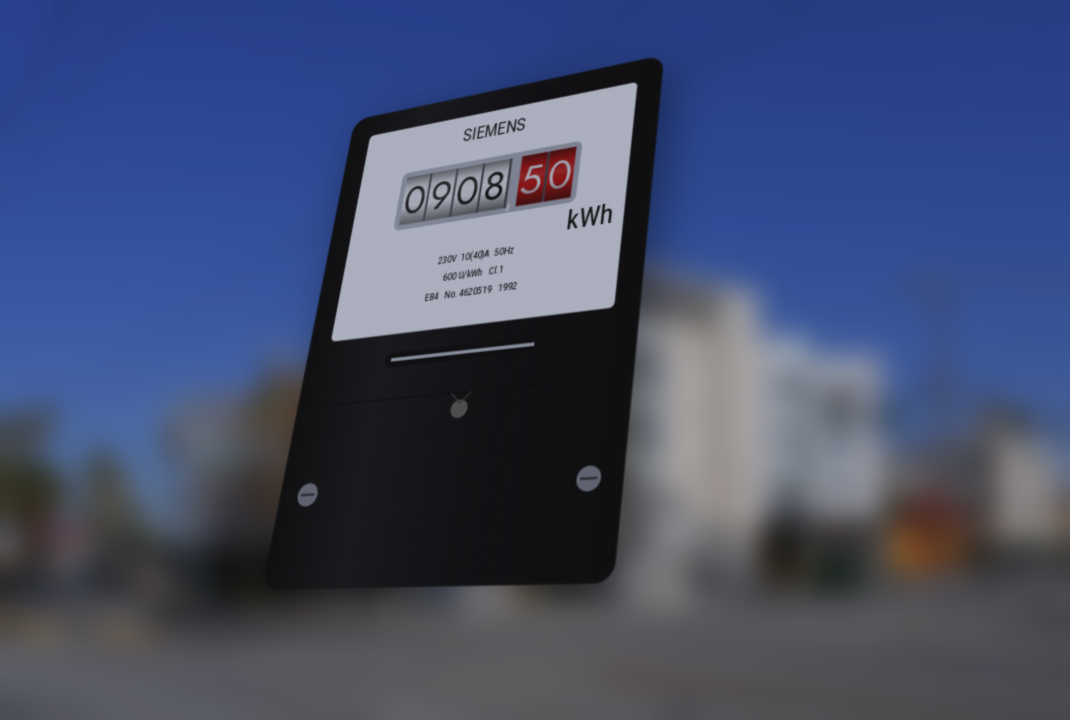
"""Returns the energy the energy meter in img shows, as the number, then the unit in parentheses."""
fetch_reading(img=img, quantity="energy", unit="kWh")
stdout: 908.50 (kWh)
